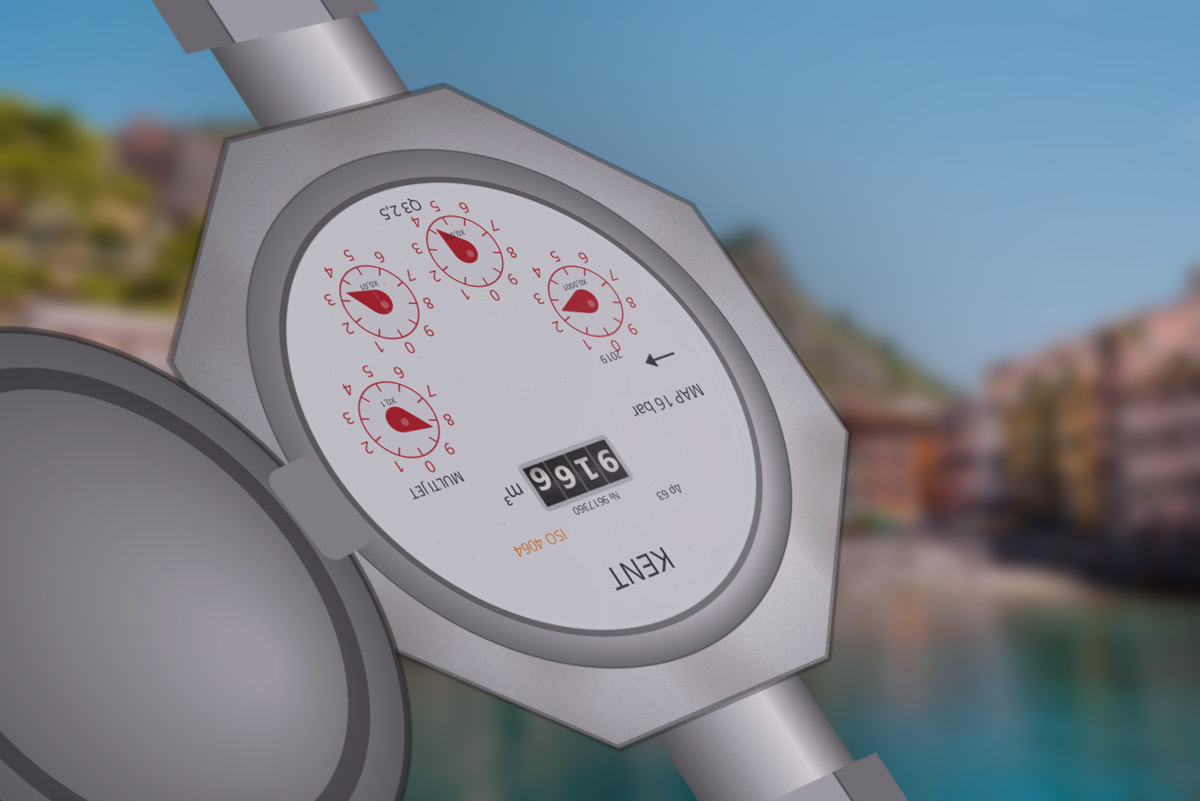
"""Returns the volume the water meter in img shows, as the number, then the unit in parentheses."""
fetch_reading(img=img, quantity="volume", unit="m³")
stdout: 9165.8342 (m³)
